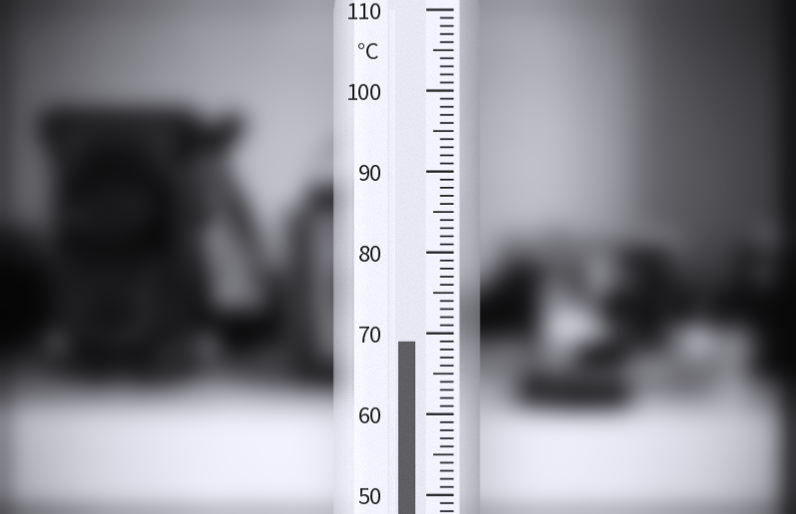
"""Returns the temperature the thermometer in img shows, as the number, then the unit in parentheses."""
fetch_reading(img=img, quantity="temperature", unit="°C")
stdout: 69 (°C)
